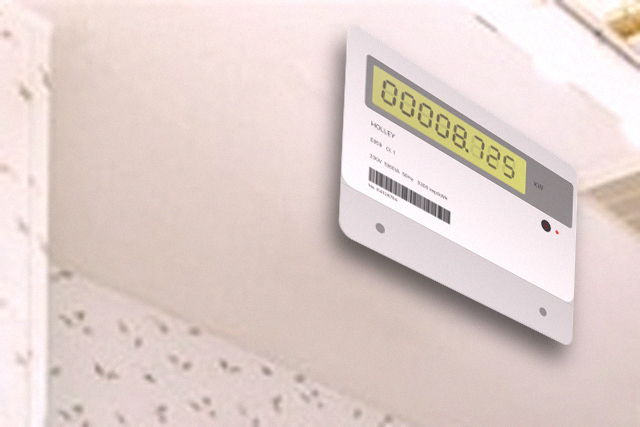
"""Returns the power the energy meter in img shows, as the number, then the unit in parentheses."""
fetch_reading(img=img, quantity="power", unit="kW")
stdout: 8.725 (kW)
